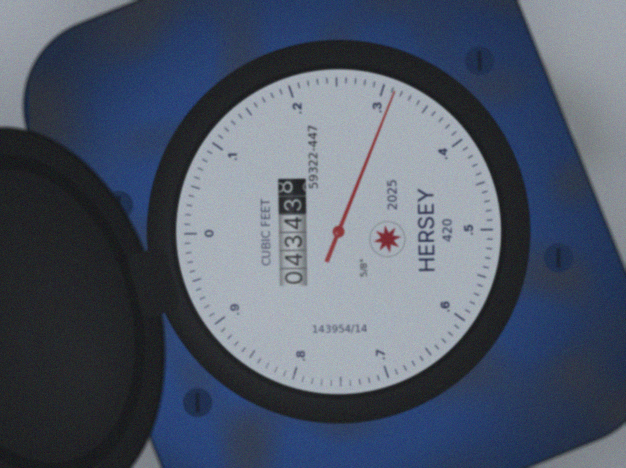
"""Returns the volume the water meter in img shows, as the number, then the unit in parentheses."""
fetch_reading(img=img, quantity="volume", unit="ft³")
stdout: 43438.31 (ft³)
